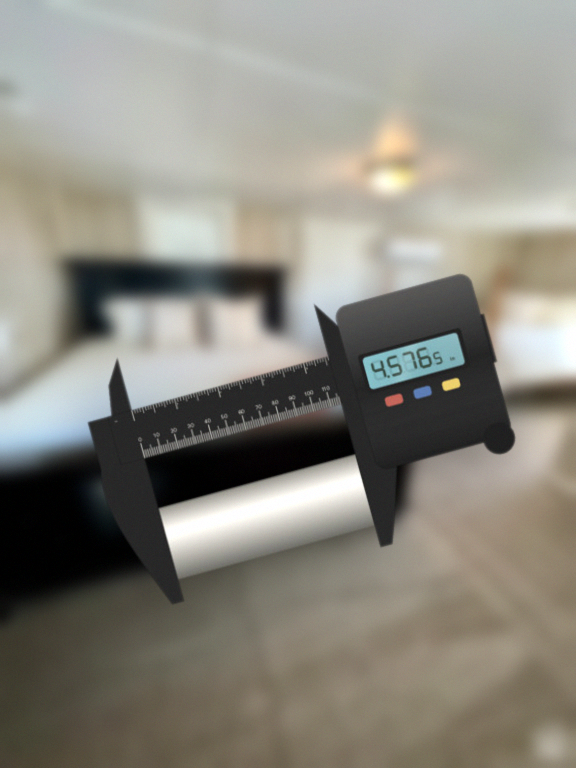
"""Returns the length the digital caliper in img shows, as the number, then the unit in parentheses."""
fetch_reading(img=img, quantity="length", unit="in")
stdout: 4.5765 (in)
